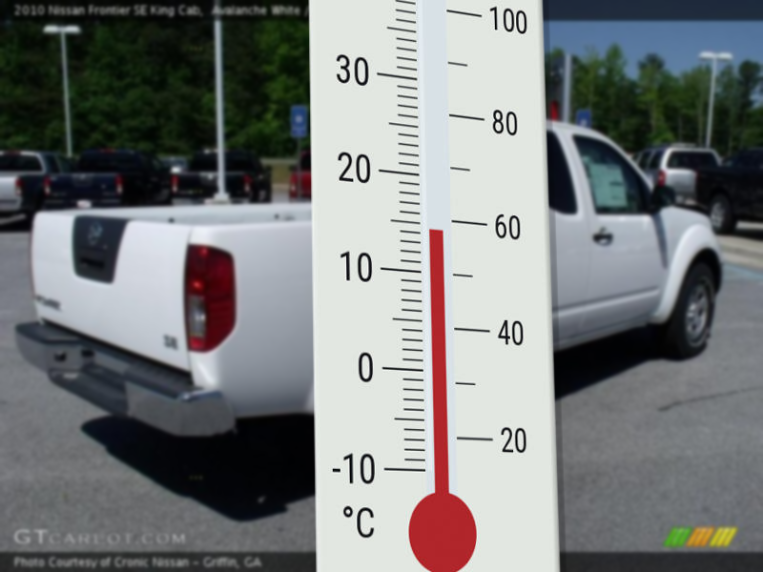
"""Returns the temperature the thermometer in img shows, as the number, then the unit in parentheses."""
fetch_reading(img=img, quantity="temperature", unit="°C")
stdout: 14.5 (°C)
